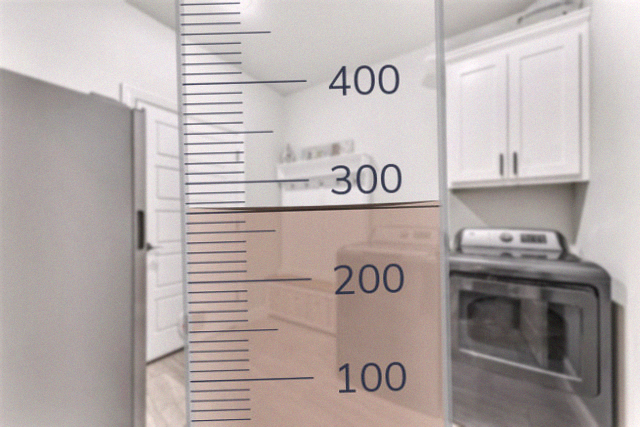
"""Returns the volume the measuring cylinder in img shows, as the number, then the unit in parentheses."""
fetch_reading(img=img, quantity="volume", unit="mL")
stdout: 270 (mL)
